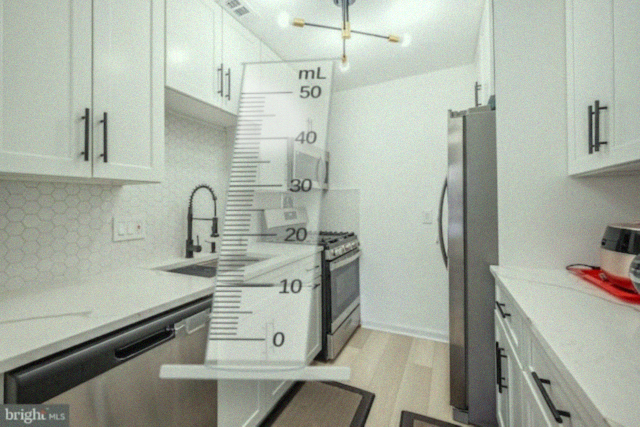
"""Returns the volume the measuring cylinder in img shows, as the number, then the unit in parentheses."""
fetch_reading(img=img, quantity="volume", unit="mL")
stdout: 10 (mL)
